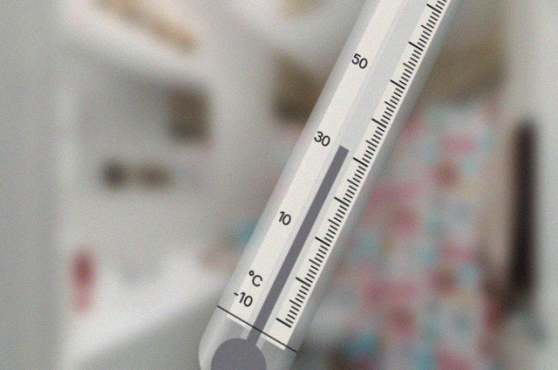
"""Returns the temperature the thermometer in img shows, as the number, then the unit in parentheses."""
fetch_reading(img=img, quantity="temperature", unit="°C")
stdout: 31 (°C)
